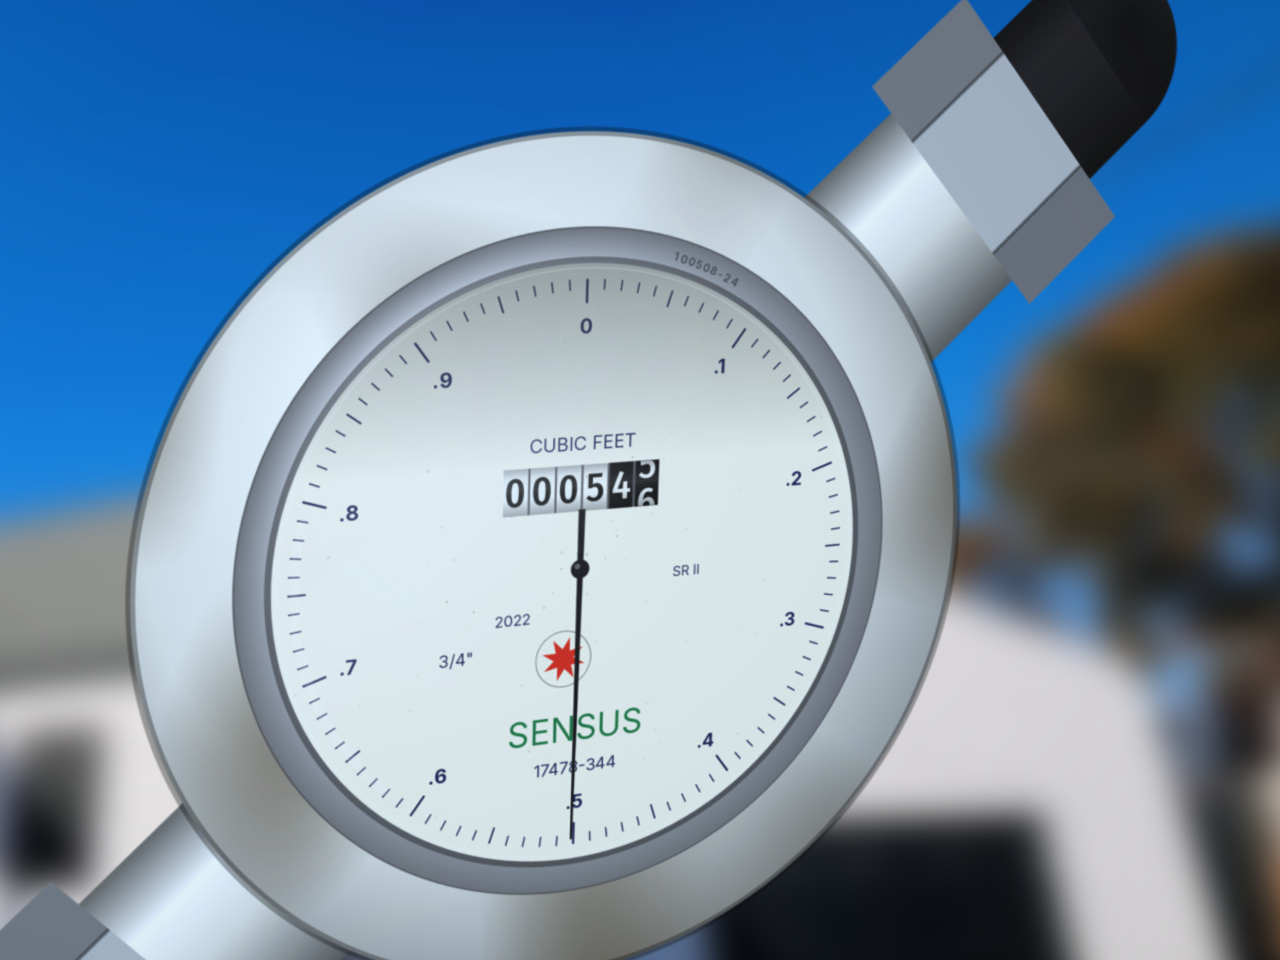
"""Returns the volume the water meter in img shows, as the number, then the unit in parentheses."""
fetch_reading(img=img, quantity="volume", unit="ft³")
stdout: 545.50 (ft³)
